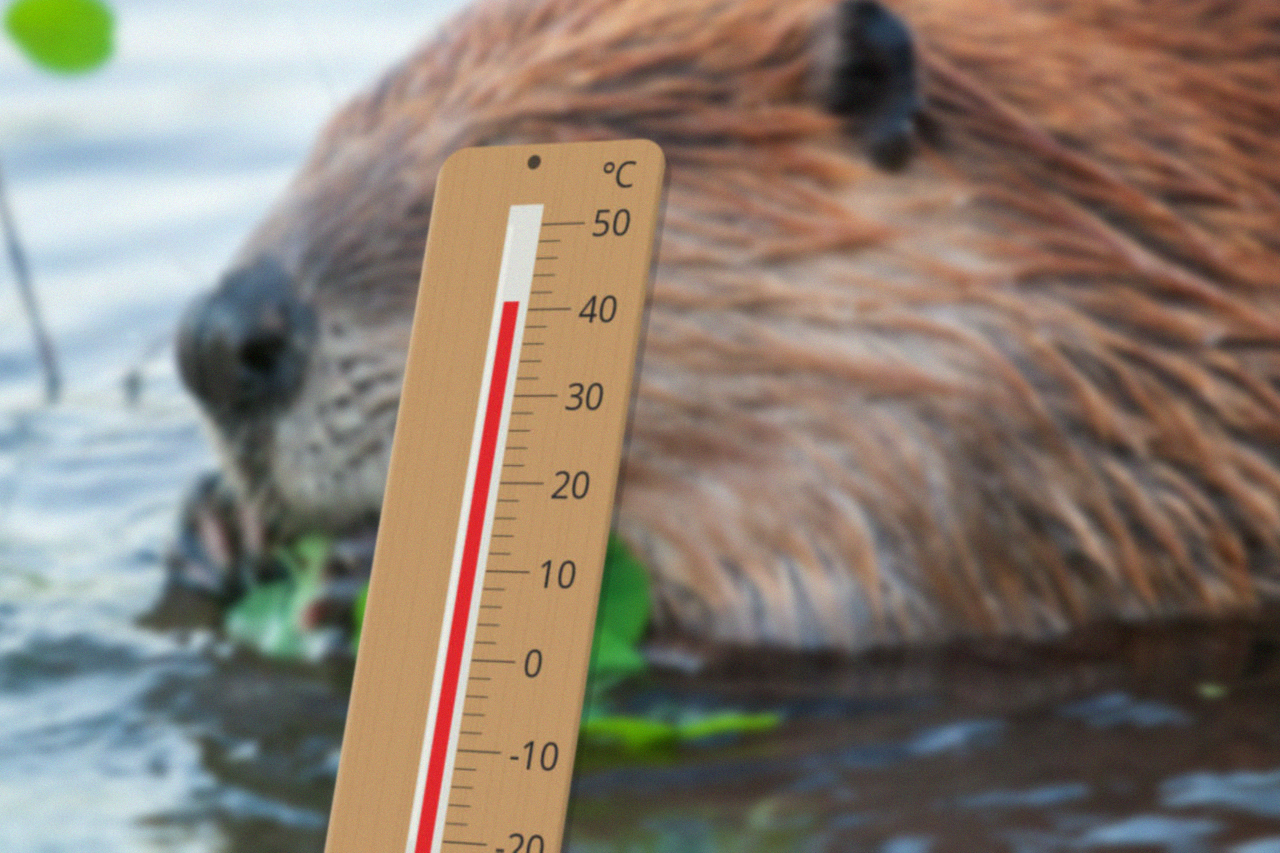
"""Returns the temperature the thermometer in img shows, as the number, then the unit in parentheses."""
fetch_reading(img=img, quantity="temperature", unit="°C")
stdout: 41 (°C)
